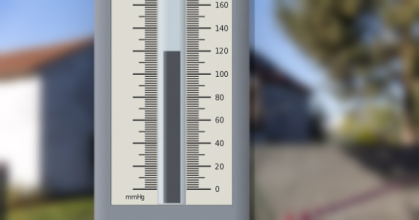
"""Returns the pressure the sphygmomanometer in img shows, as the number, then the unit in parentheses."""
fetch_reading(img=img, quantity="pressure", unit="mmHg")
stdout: 120 (mmHg)
